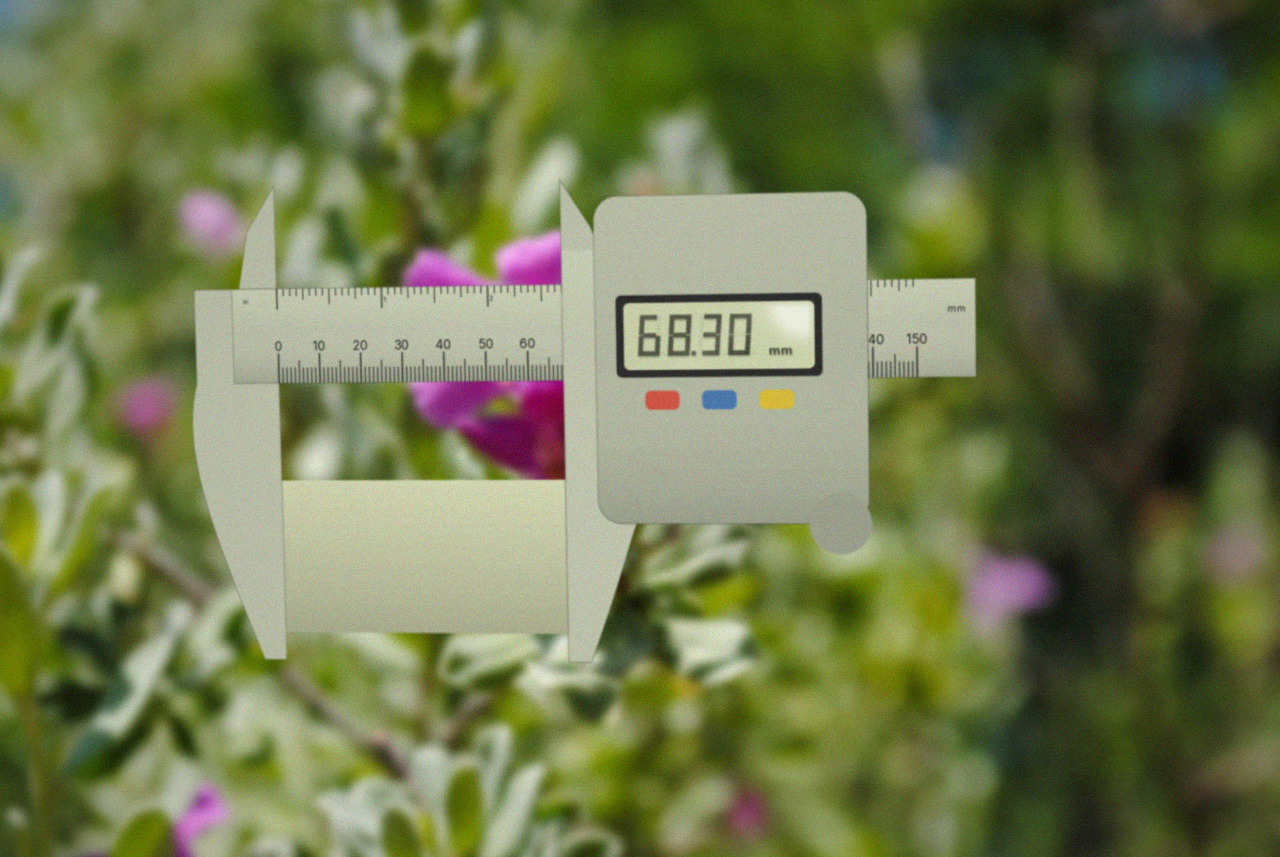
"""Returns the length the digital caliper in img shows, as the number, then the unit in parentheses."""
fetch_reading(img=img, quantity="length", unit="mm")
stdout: 68.30 (mm)
